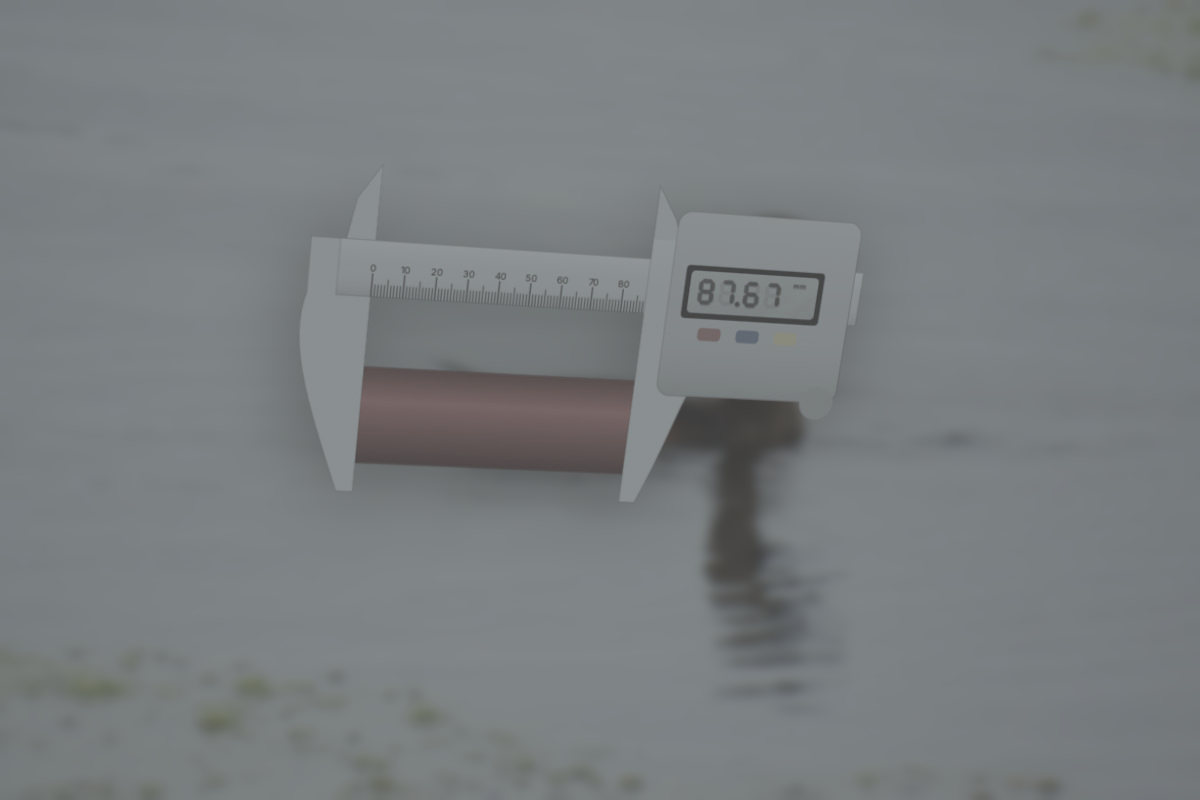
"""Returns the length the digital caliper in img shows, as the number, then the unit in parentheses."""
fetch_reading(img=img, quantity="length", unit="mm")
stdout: 87.67 (mm)
